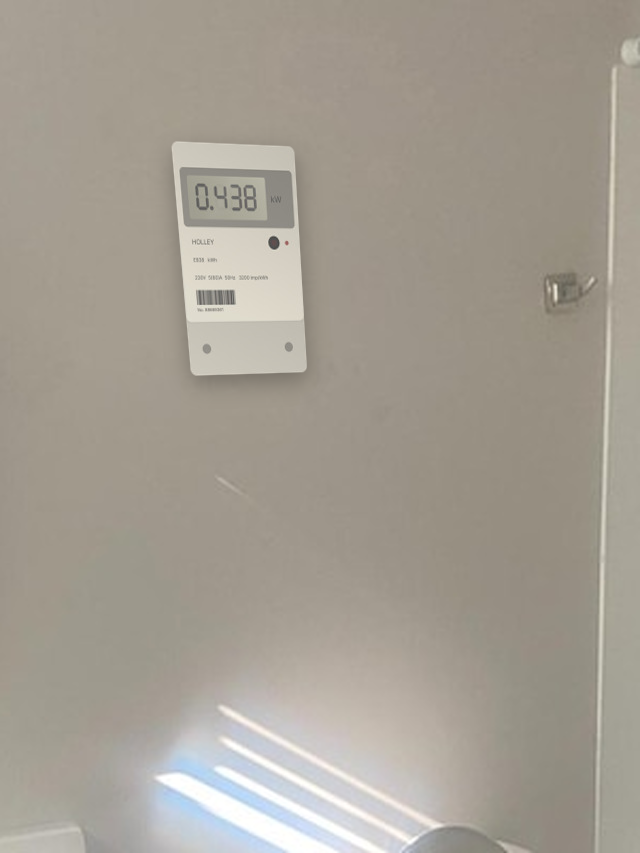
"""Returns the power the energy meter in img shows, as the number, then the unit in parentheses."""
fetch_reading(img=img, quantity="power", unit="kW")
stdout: 0.438 (kW)
